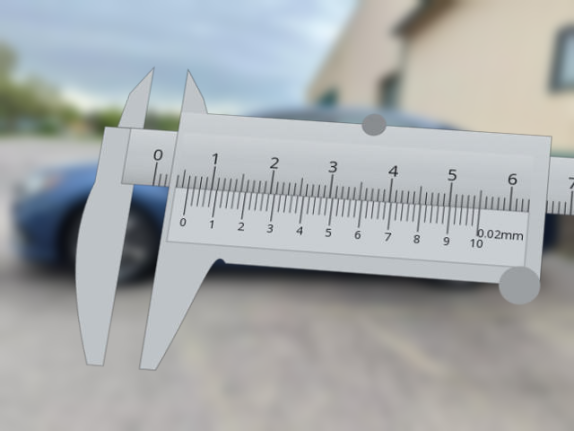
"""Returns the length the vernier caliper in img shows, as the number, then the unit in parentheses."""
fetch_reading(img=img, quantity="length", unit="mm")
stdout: 6.0 (mm)
